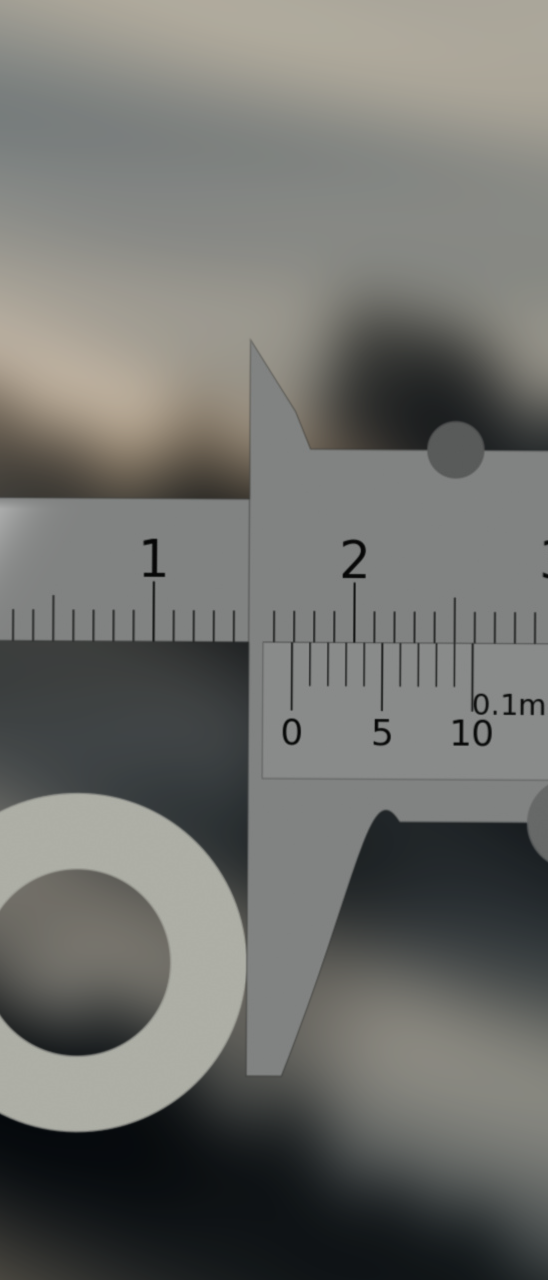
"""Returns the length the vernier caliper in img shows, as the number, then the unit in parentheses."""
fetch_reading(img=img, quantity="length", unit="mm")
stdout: 16.9 (mm)
